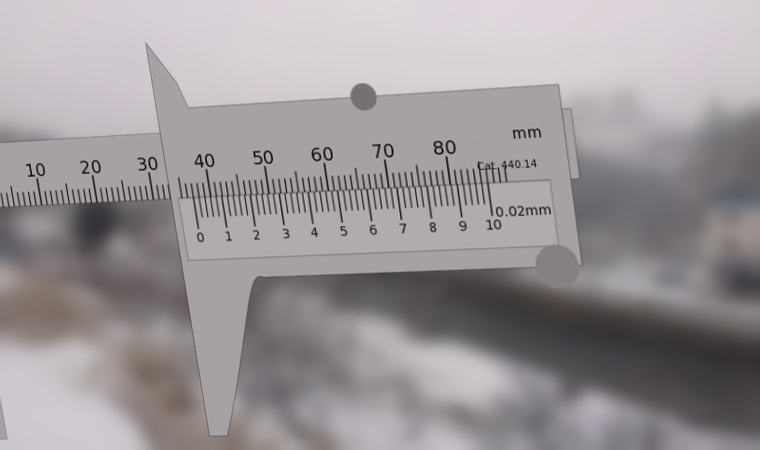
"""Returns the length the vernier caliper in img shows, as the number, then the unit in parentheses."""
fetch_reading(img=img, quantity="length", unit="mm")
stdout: 37.0 (mm)
